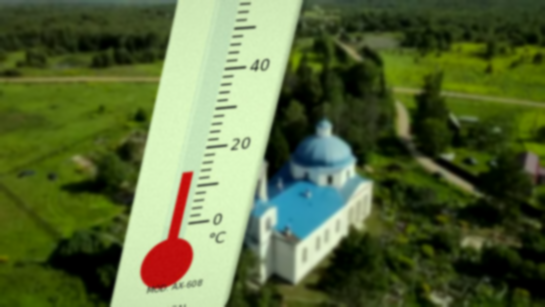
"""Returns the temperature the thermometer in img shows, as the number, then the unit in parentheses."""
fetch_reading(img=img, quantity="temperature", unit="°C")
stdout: 14 (°C)
